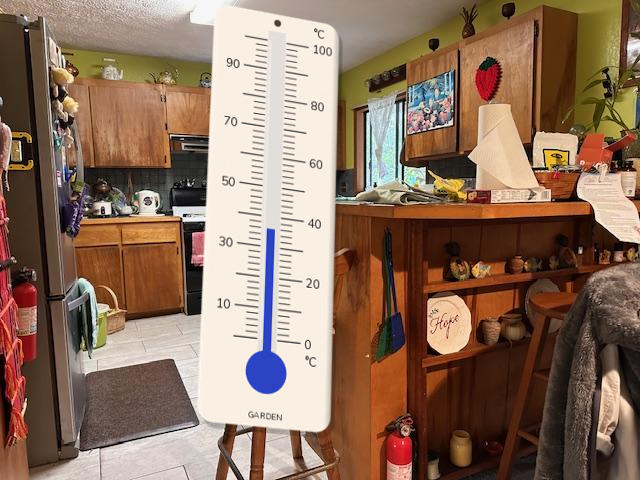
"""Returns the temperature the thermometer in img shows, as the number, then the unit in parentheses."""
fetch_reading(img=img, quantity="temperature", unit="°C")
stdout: 36 (°C)
